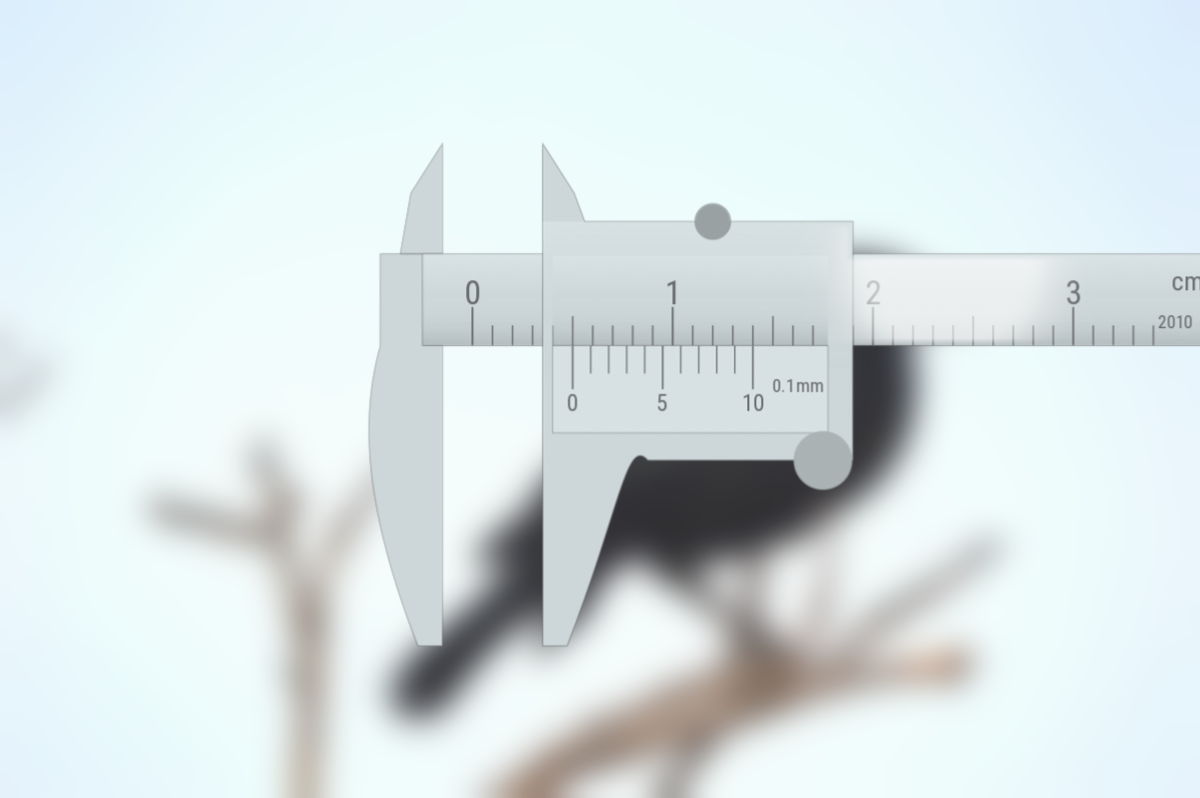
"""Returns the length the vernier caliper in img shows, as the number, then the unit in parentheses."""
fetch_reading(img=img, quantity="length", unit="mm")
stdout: 5.0 (mm)
